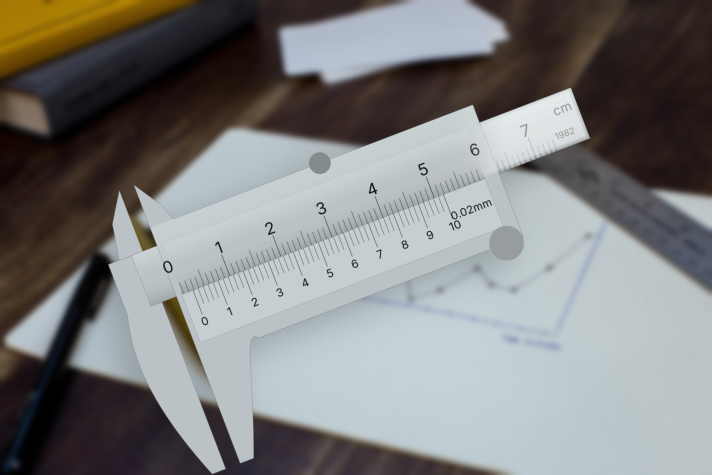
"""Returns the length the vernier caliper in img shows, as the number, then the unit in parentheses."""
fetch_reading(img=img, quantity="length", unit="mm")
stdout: 2.8 (mm)
